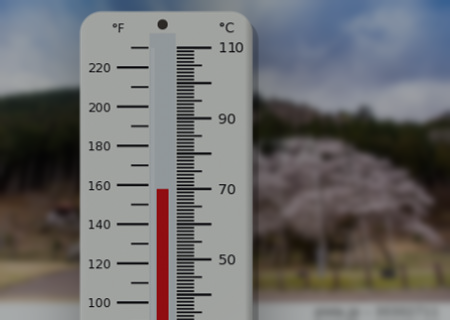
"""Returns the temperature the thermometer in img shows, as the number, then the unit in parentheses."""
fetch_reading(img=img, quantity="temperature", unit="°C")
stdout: 70 (°C)
